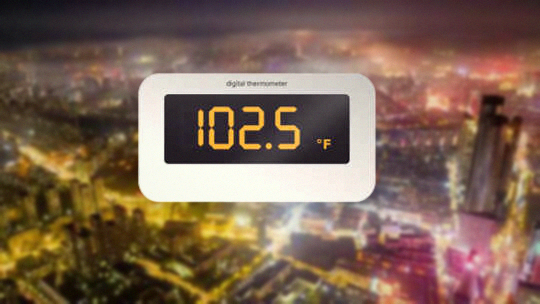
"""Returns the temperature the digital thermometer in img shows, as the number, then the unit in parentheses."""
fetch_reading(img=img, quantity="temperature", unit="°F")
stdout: 102.5 (°F)
